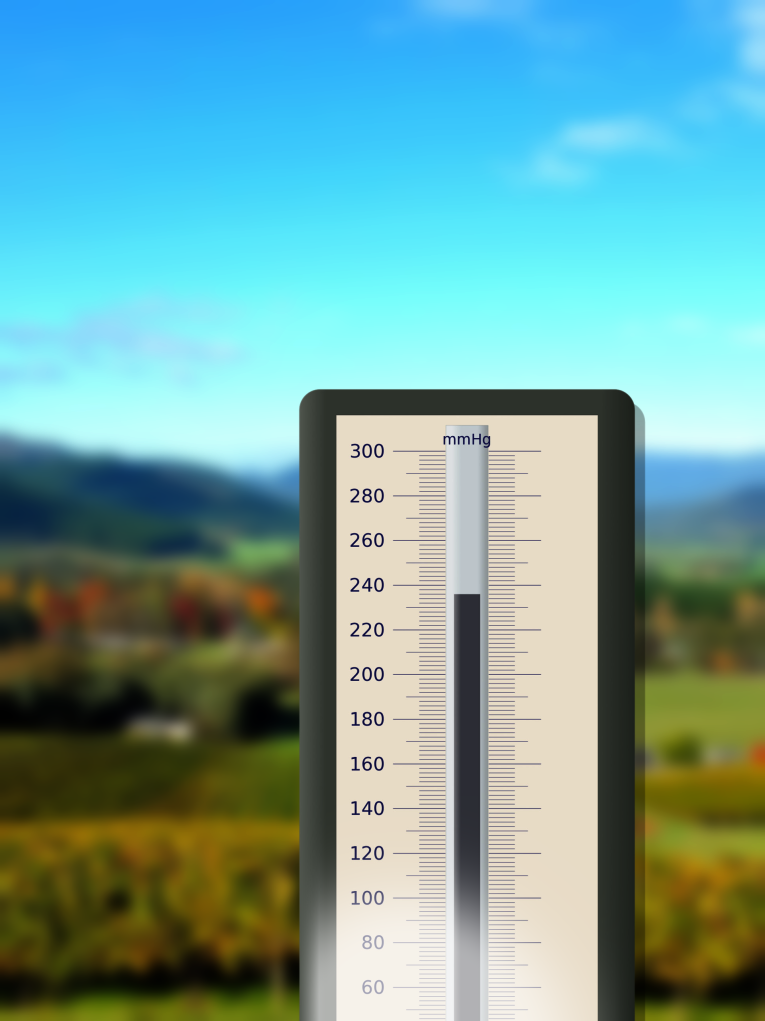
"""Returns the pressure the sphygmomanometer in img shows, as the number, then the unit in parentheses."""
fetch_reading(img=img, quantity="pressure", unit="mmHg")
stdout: 236 (mmHg)
